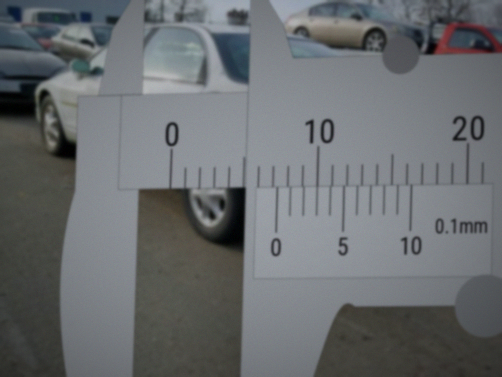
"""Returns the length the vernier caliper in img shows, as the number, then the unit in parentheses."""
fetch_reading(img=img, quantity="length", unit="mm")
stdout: 7.3 (mm)
